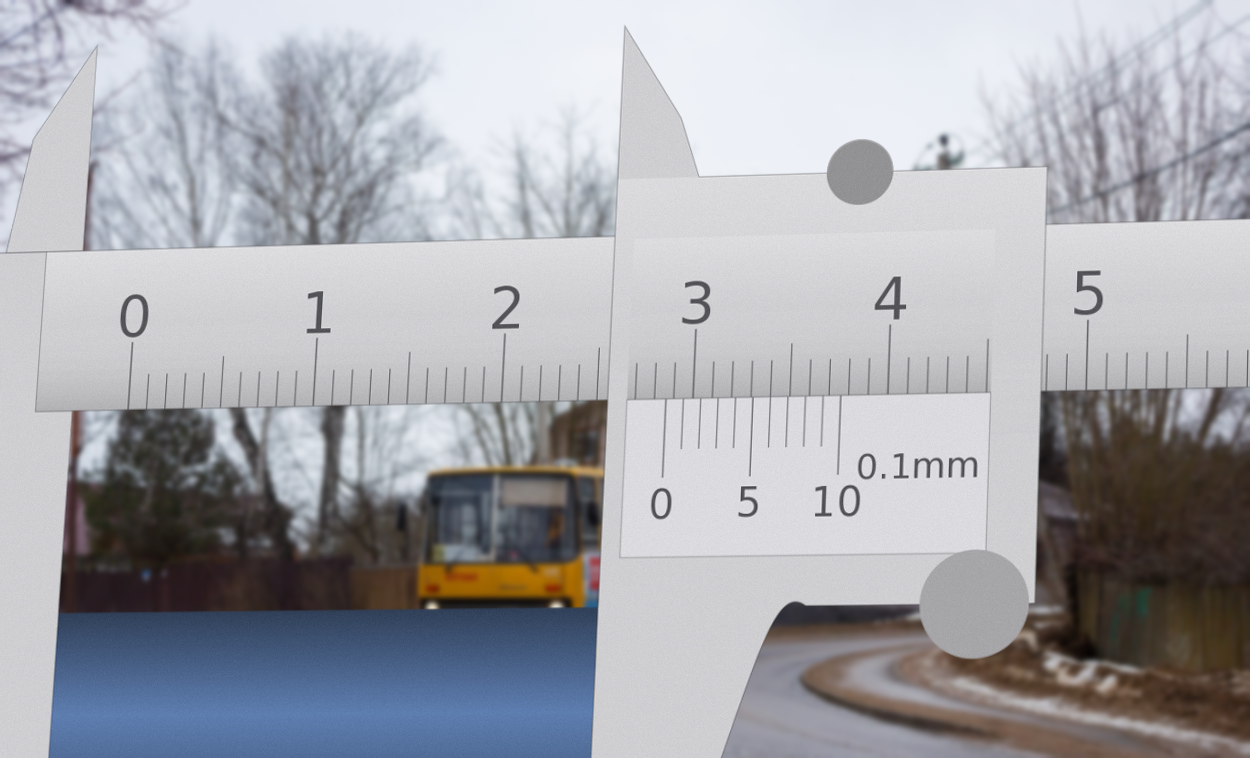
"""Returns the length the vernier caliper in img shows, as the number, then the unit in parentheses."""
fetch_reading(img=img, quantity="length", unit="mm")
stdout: 28.6 (mm)
